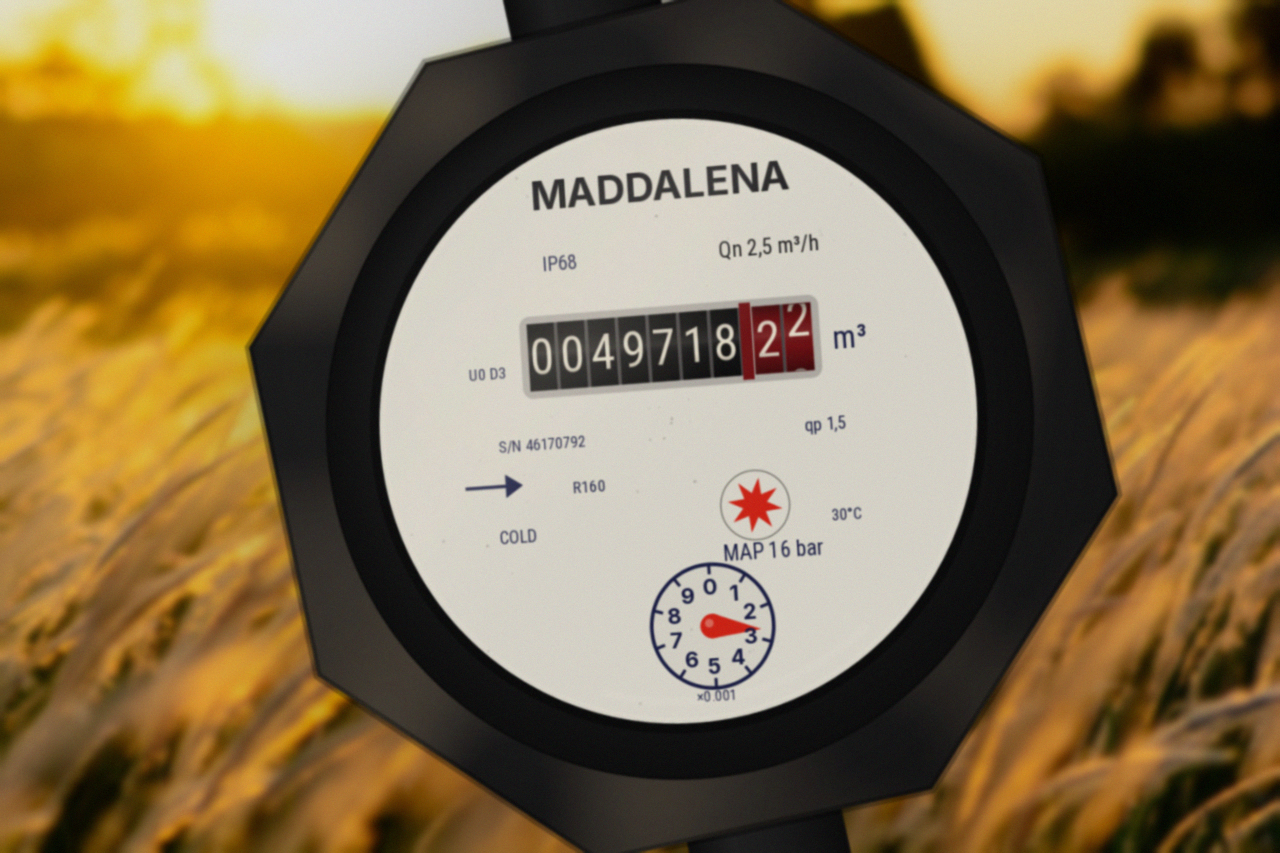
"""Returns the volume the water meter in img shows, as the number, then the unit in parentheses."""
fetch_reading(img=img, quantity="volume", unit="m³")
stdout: 49718.222 (m³)
